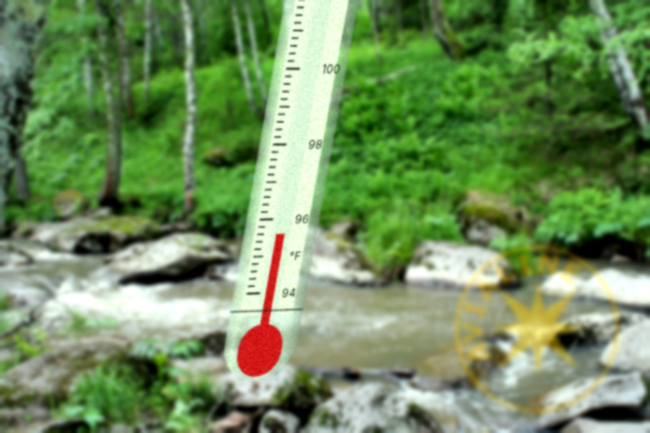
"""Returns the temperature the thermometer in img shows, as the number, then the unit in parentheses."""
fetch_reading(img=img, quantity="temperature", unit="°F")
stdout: 95.6 (°F)
